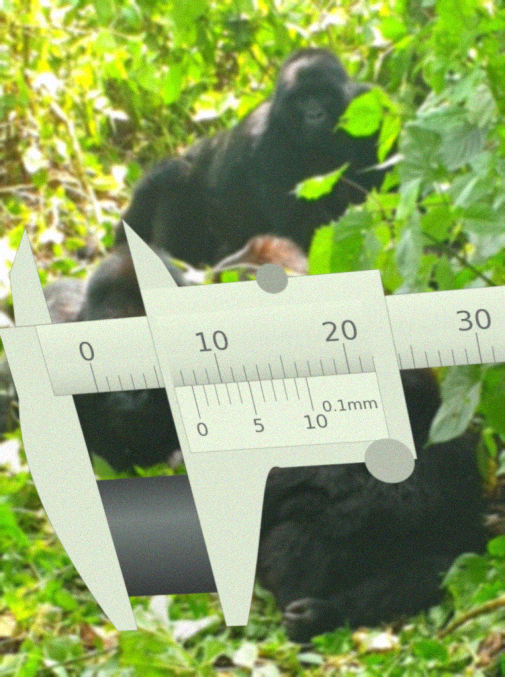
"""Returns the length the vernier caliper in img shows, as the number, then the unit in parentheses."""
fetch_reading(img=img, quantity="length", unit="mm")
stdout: 7.6 (mm)
